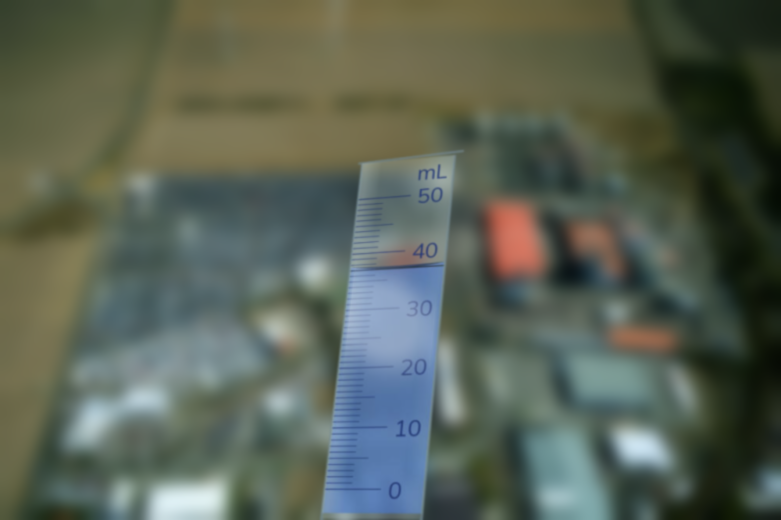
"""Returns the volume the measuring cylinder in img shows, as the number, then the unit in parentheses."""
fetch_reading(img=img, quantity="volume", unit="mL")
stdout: 37 (mL)
